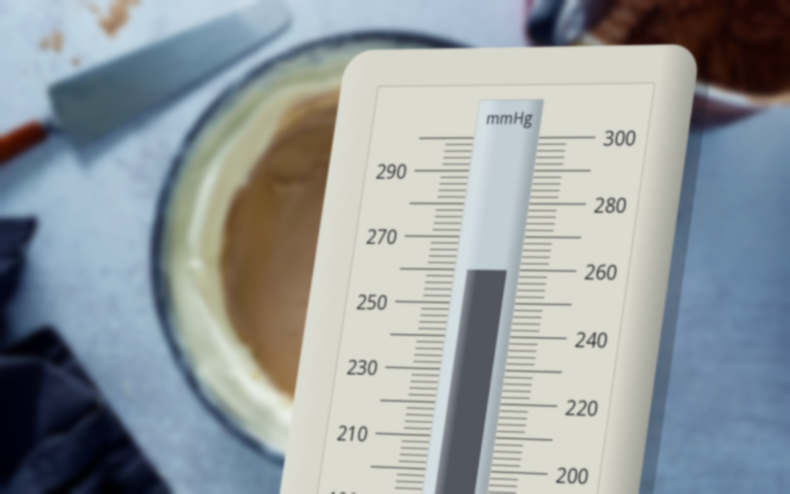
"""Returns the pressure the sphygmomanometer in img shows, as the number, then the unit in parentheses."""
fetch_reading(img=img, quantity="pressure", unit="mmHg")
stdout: 260 (mmHg)
